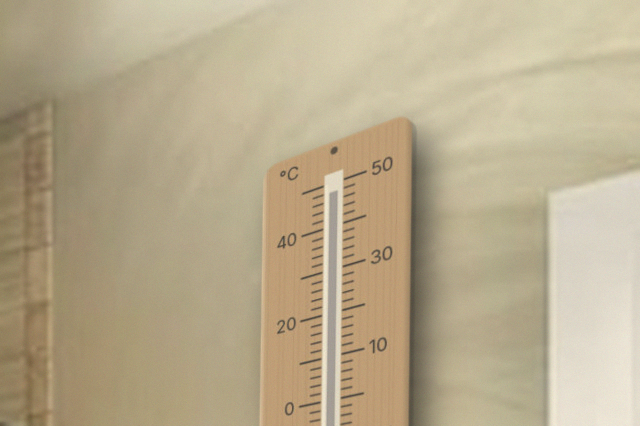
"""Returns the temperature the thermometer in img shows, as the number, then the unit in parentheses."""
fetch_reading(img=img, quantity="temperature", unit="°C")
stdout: 48 (°C)
